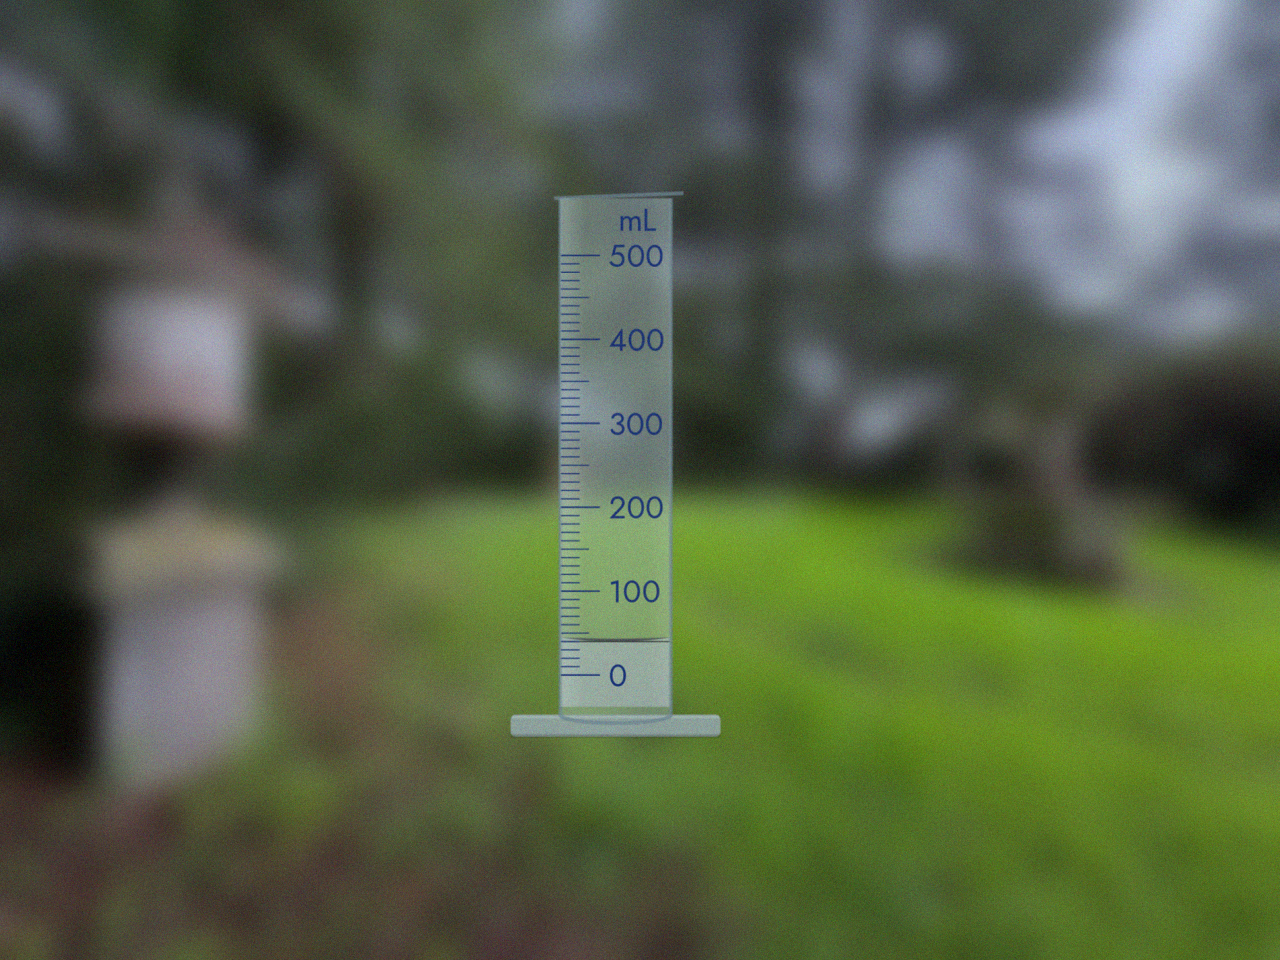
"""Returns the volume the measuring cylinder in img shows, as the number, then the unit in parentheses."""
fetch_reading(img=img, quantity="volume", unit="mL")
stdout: 40 (mL)
